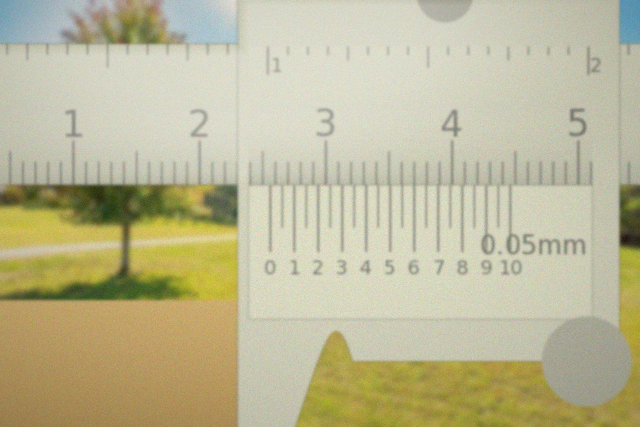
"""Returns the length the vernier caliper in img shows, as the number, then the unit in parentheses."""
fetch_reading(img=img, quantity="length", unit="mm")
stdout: 25.6 (mm)
